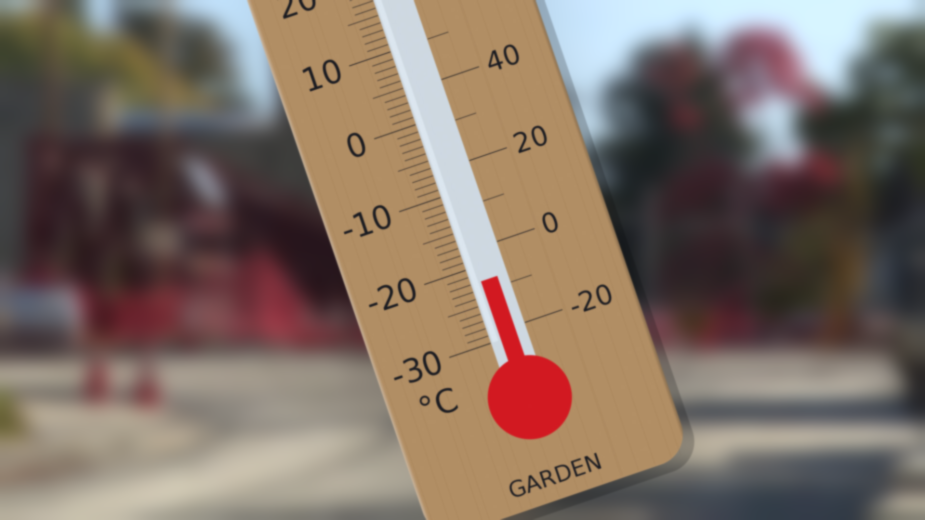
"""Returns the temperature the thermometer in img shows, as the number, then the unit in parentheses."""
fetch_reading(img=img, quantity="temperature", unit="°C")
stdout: -22 (°C)
